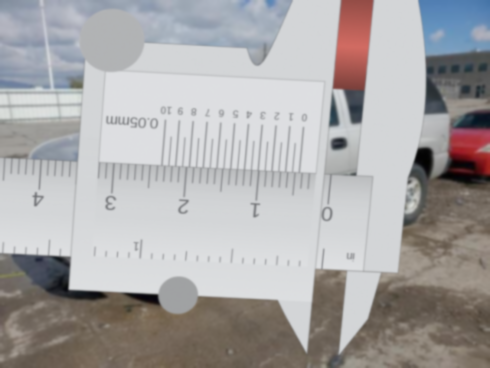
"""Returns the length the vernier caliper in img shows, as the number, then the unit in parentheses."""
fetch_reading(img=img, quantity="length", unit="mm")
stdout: 4.4 (mm)
